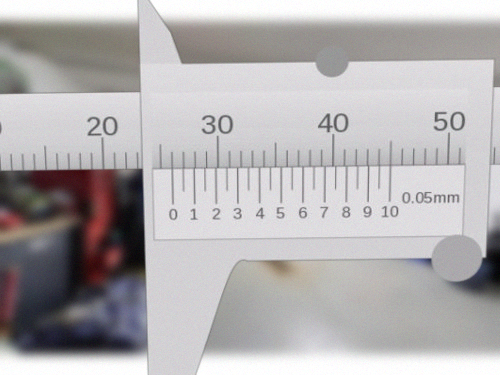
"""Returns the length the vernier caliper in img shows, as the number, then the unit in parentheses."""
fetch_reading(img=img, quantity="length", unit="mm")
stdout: 26.0 (mm)
